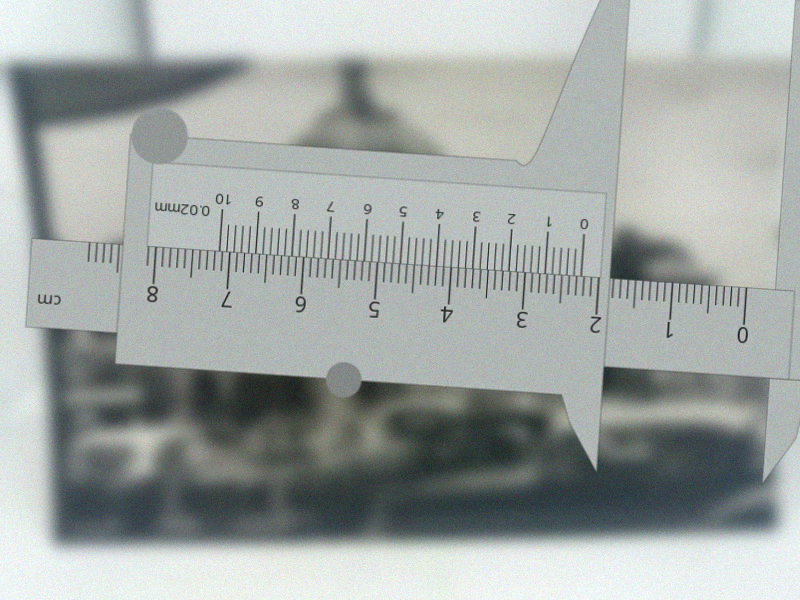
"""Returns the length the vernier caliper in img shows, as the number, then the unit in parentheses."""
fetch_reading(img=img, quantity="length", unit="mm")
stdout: 22.4 (mm)
